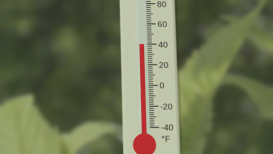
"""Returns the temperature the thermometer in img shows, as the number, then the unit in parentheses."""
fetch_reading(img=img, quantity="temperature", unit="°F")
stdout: 40 (°F)
